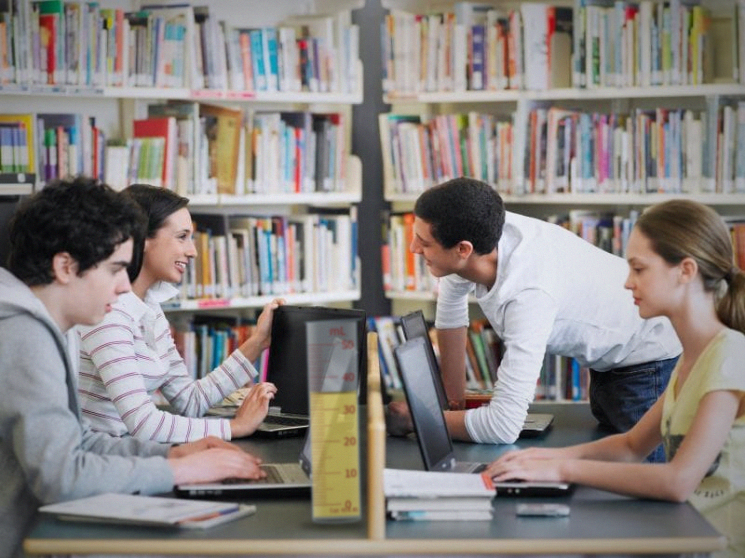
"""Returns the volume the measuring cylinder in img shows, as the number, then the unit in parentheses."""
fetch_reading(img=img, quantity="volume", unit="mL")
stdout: 35 (mL)
